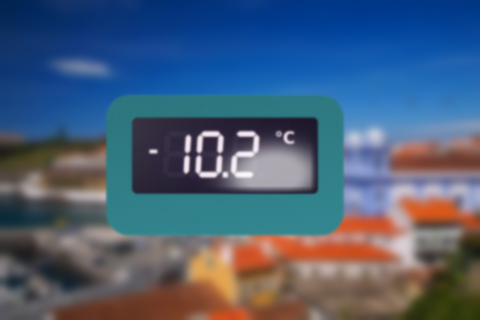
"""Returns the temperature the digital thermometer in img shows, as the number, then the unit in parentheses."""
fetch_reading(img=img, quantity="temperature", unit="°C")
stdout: -10.2 (°C)
